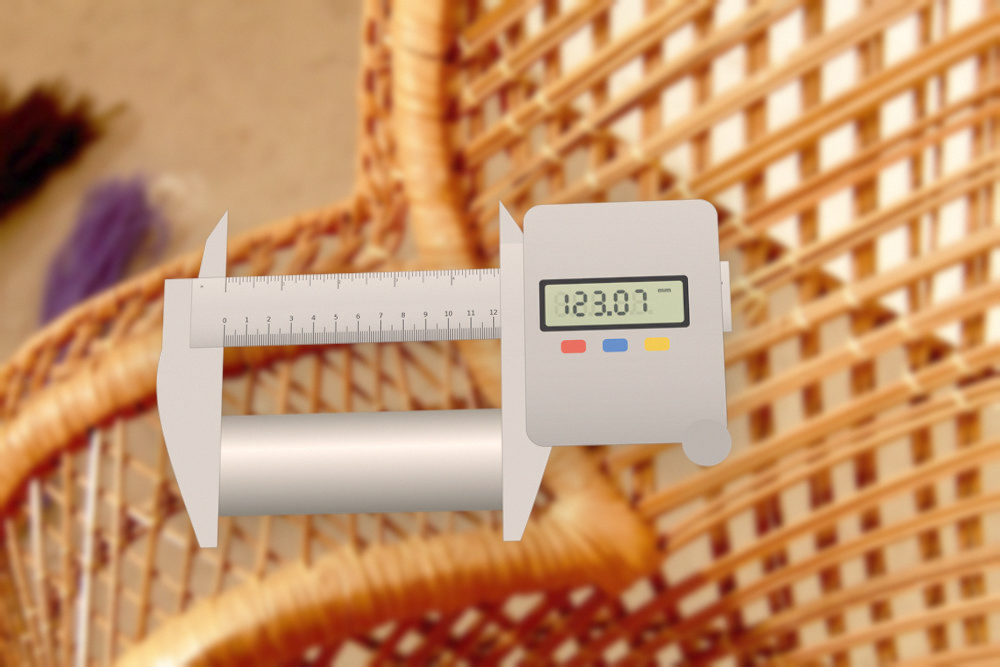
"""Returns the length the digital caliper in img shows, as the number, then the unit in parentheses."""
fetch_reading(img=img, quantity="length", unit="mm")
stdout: 123.07 (mm)
